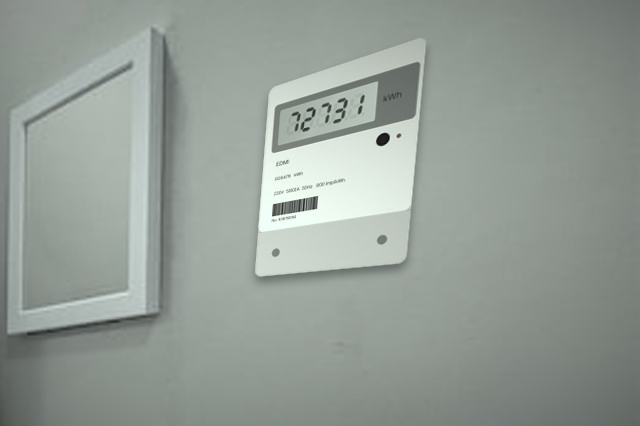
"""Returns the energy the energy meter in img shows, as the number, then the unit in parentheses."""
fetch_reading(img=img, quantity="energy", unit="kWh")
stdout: 72731 (kWh)
